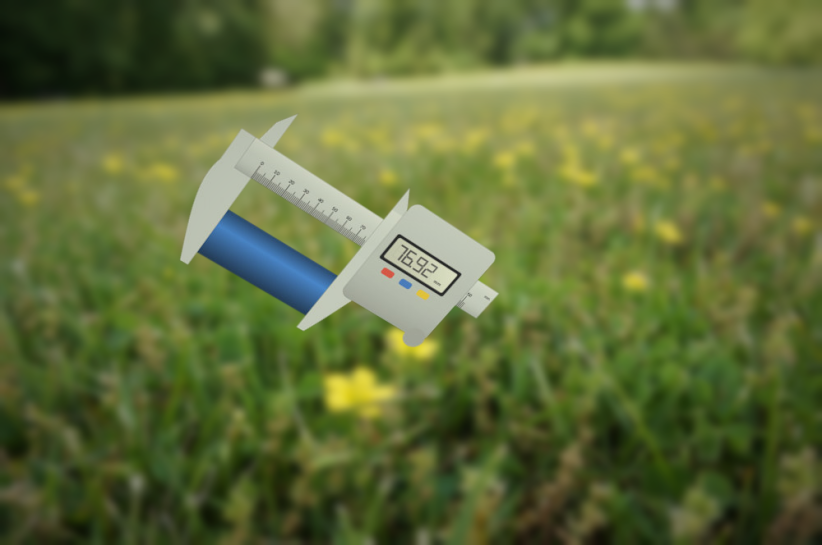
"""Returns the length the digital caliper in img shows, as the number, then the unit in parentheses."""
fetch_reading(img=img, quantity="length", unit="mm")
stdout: 76.92 (mm)
